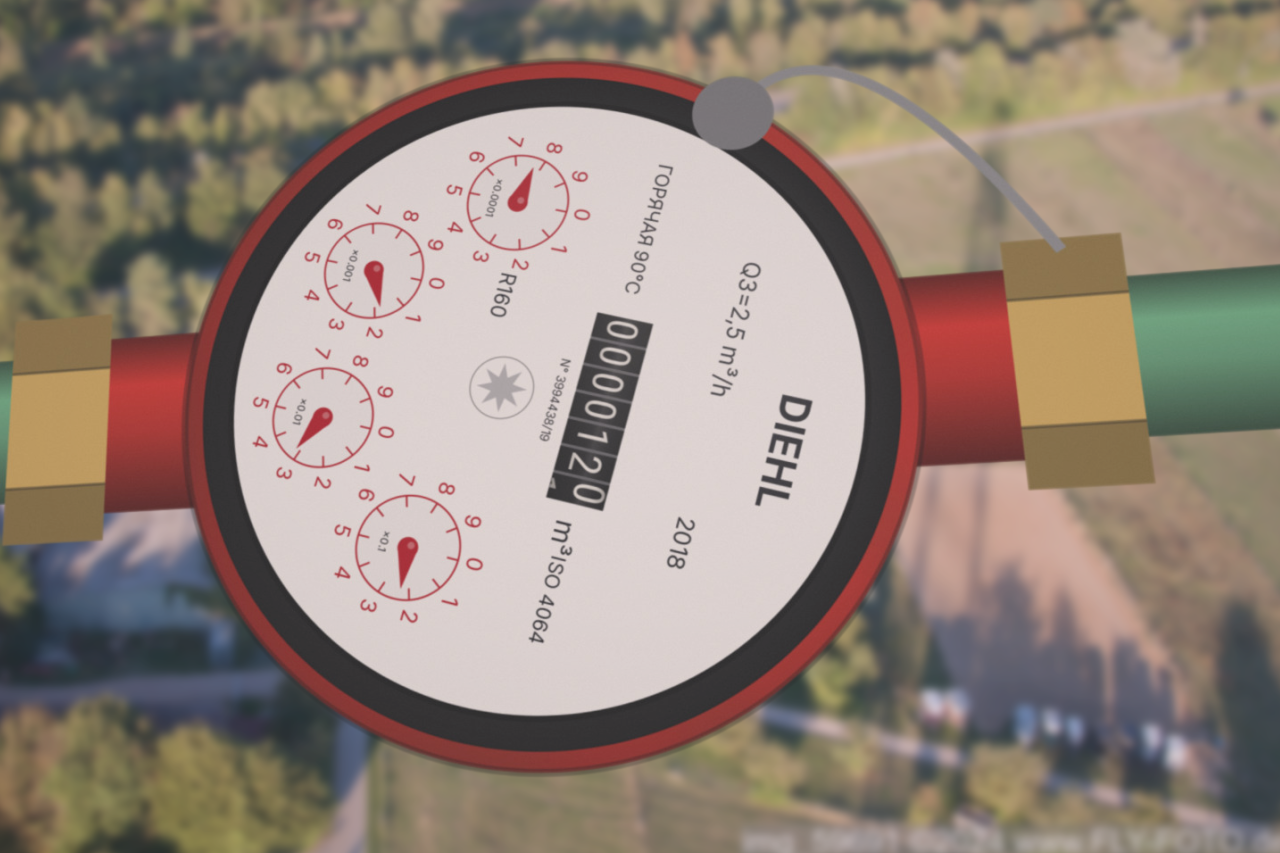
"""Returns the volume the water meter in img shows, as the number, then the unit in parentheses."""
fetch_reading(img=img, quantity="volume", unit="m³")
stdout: 120.2317 (m³)
